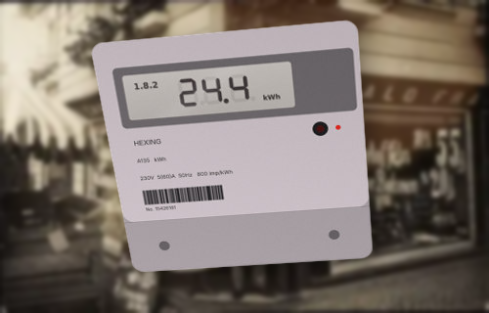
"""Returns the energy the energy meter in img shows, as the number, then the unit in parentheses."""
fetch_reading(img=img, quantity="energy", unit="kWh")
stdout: 24.4 (kWh)
